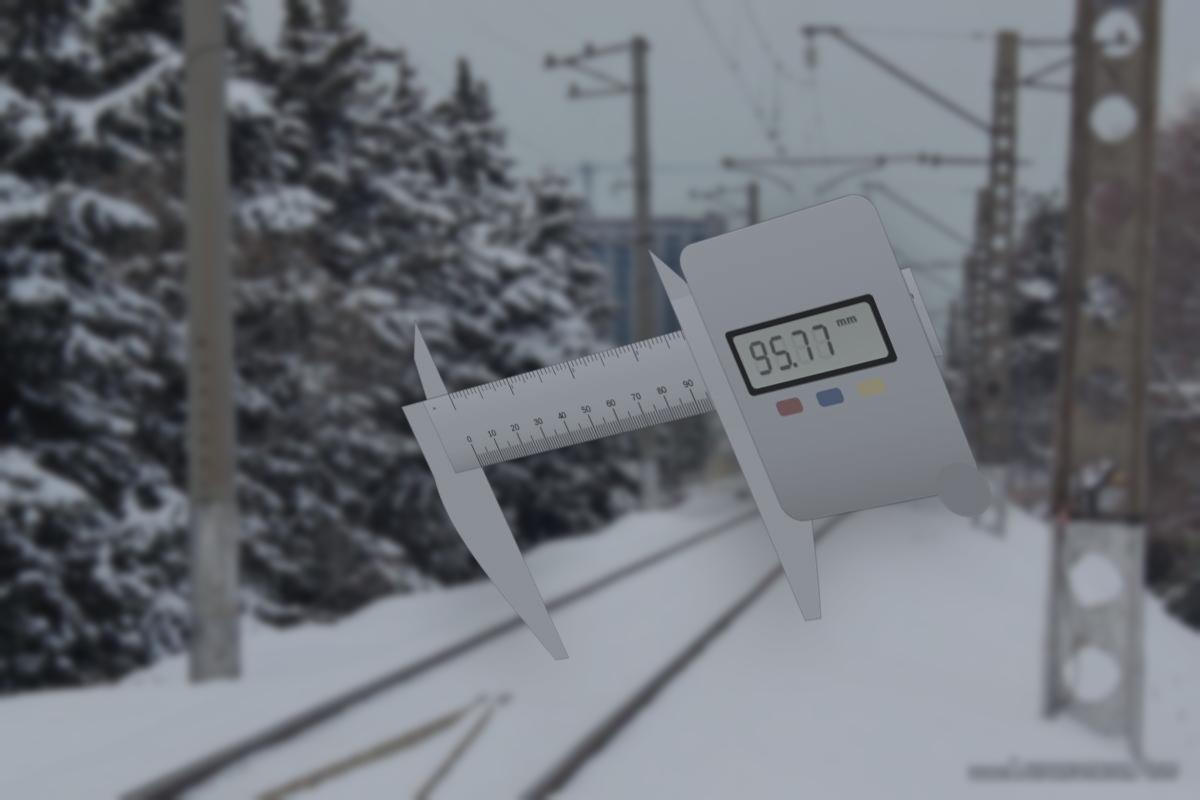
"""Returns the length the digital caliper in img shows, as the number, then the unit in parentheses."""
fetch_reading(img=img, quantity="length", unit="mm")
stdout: 95.77 (mm)
